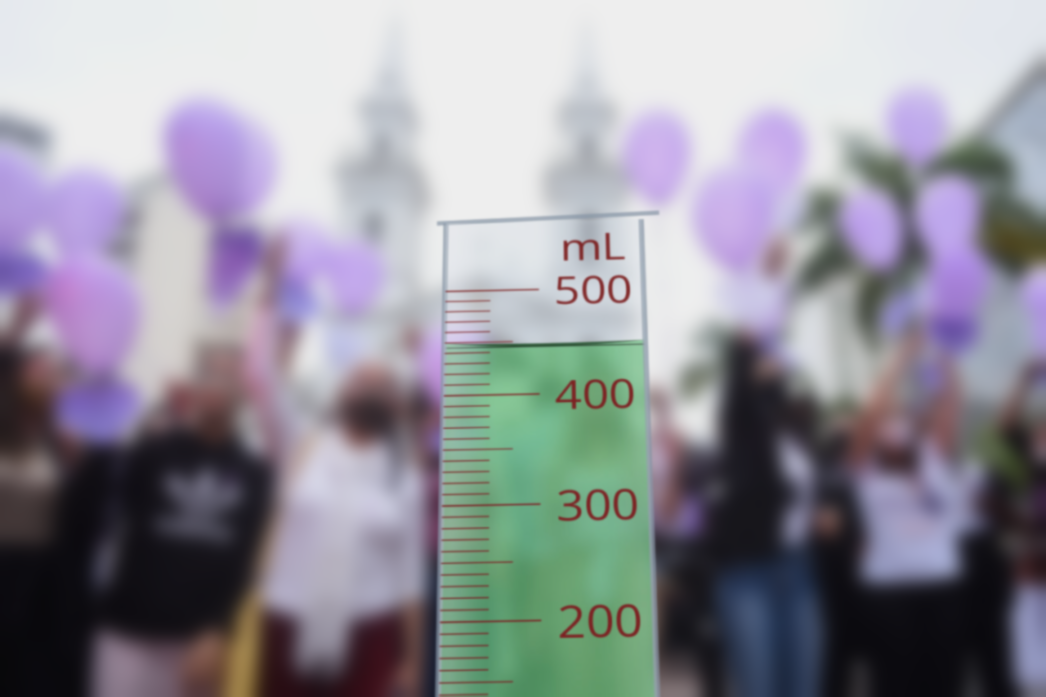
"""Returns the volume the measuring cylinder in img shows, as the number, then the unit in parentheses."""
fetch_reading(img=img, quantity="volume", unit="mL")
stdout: 445 (mL)
